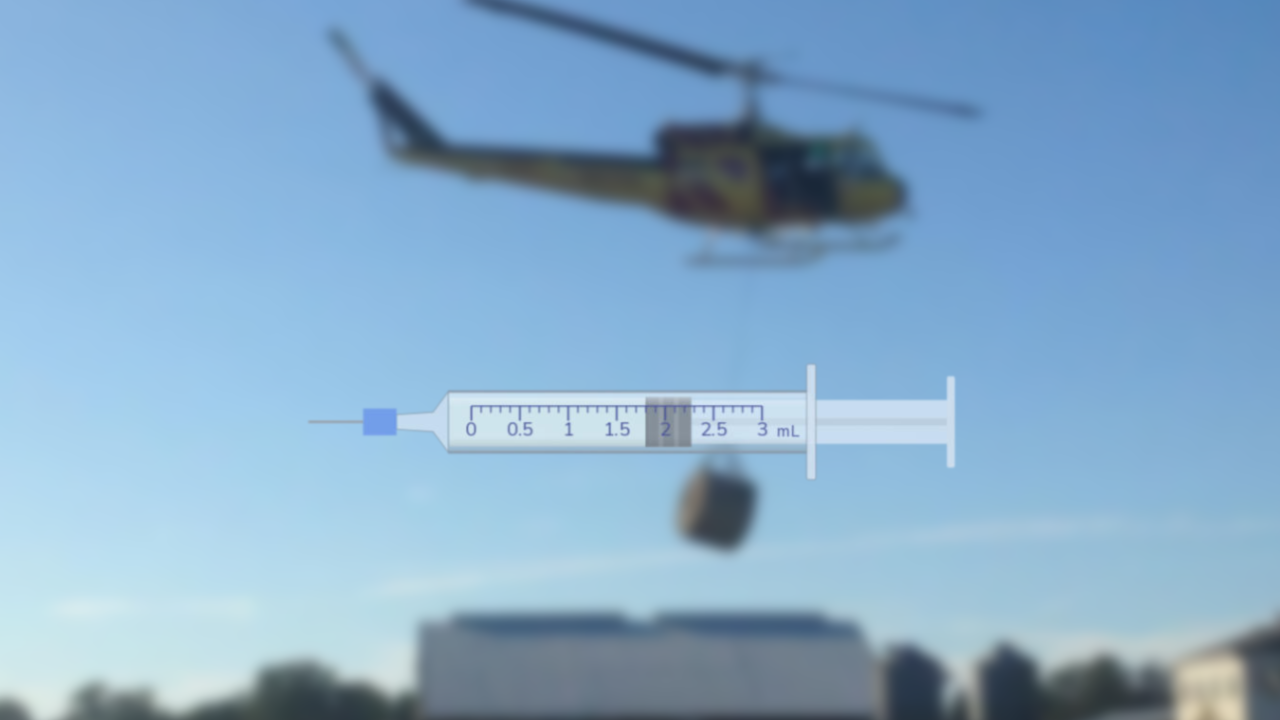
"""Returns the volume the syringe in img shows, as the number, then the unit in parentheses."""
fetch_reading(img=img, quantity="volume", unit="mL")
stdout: 1.8 (mL)
